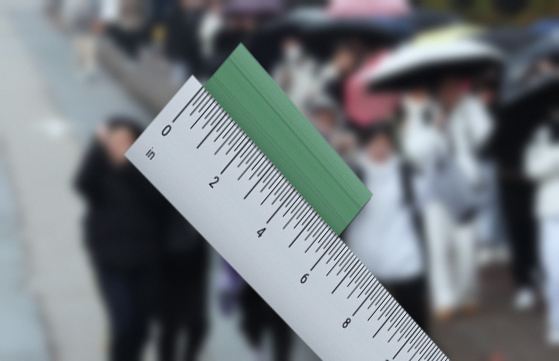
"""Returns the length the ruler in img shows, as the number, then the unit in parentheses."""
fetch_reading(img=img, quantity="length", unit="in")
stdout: 6 (in)
